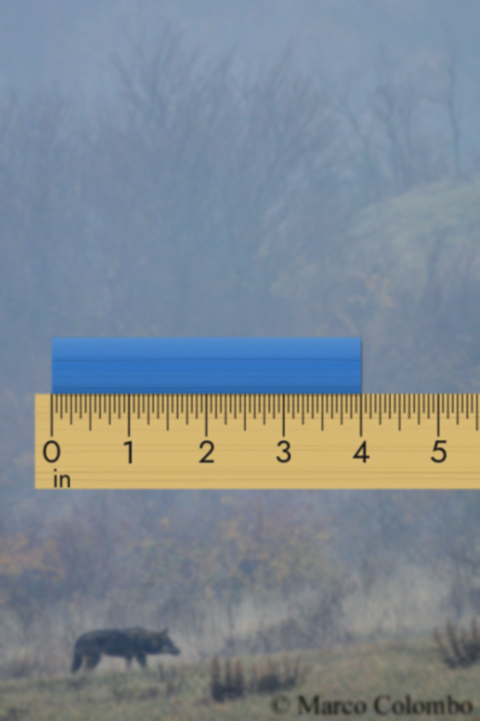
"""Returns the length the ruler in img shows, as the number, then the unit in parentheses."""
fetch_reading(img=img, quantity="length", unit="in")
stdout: 4 (in)
